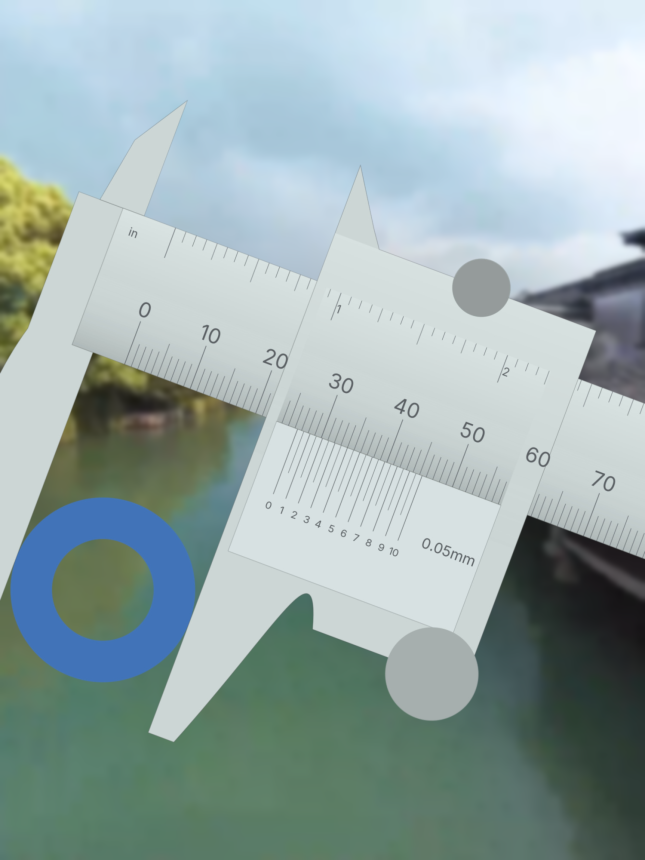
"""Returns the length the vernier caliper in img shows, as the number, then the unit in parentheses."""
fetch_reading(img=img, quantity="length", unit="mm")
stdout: 26.4 (mm)
